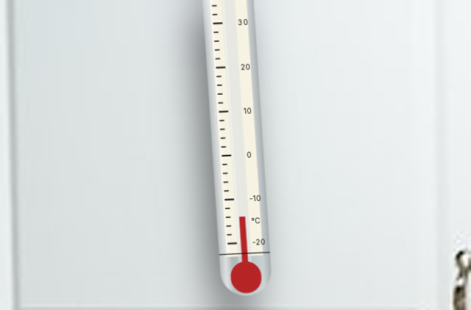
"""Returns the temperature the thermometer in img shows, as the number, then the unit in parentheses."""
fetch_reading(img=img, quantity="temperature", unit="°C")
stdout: -14 (°C)
